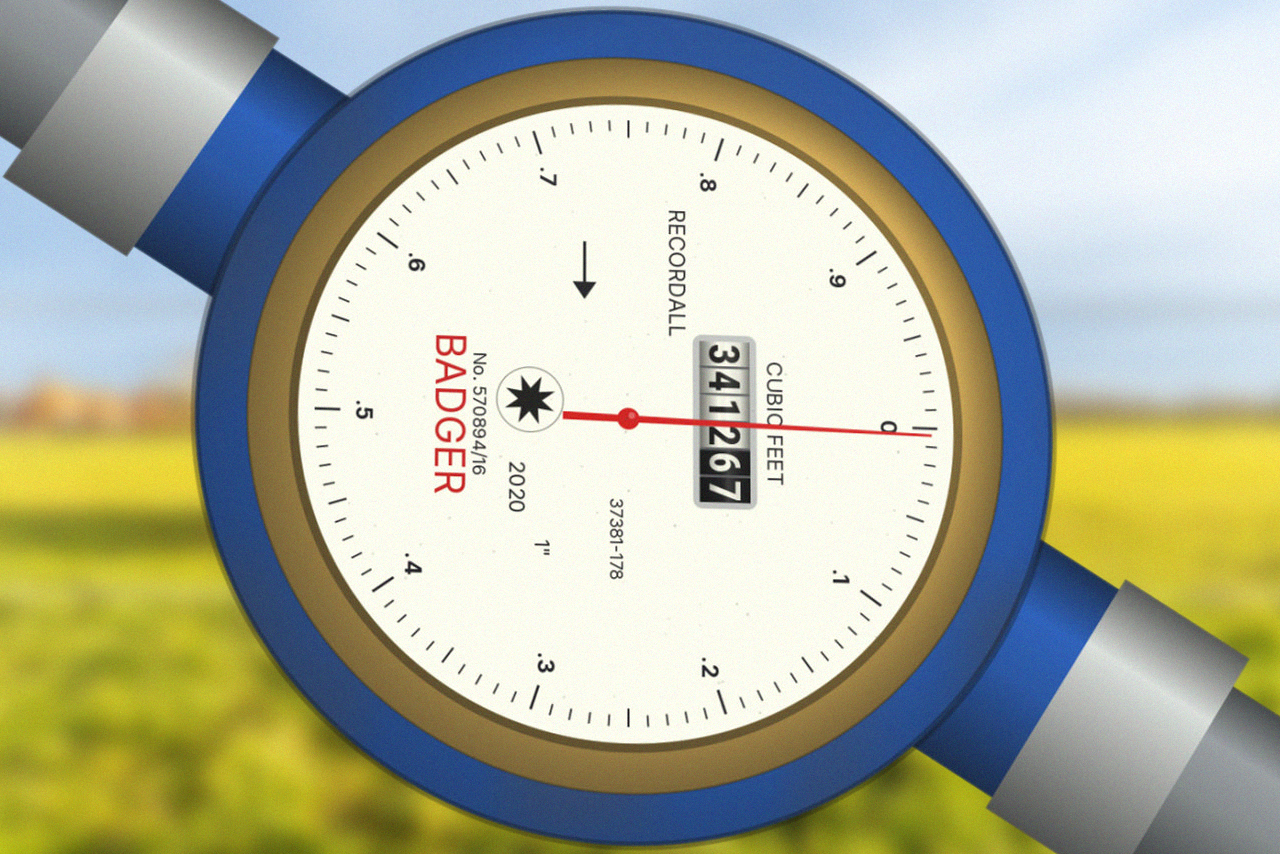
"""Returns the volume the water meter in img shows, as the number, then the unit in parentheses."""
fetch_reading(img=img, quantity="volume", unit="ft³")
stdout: 341267.00 (ft³)
